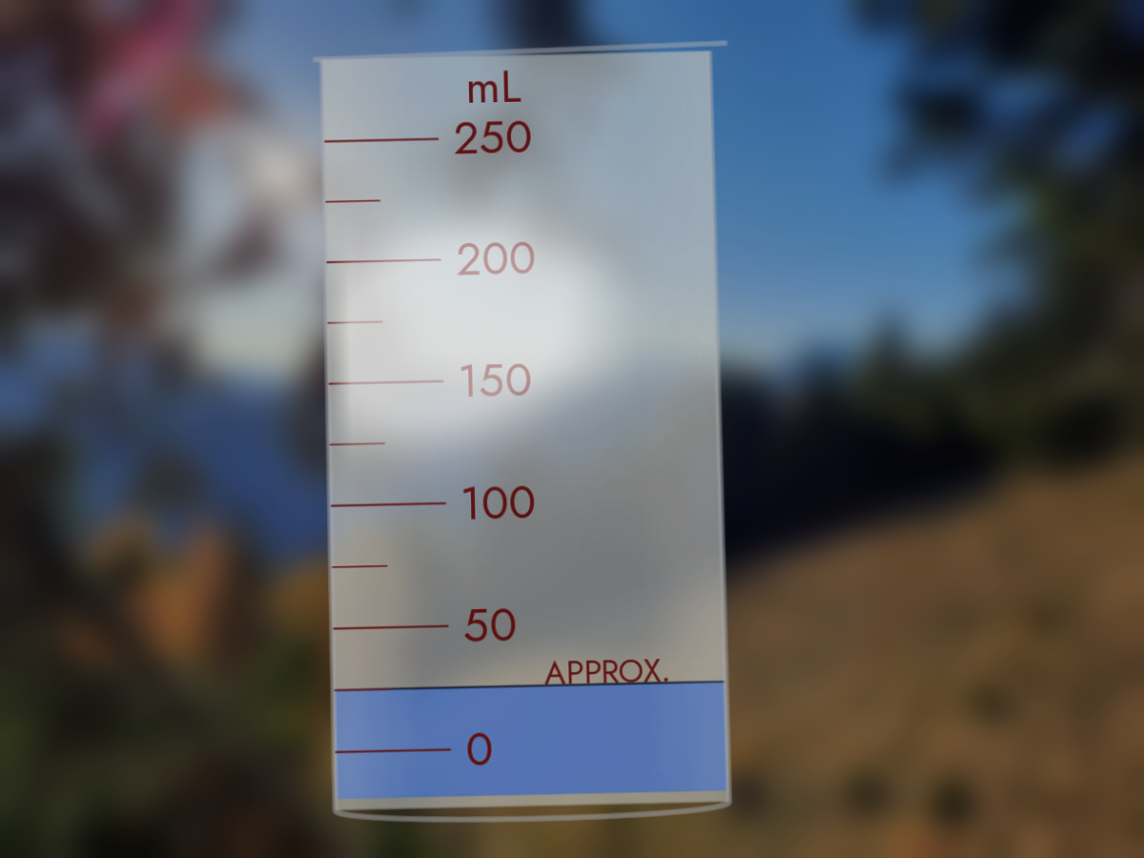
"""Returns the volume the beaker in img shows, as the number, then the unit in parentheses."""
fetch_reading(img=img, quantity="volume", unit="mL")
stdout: 25 (mL)
